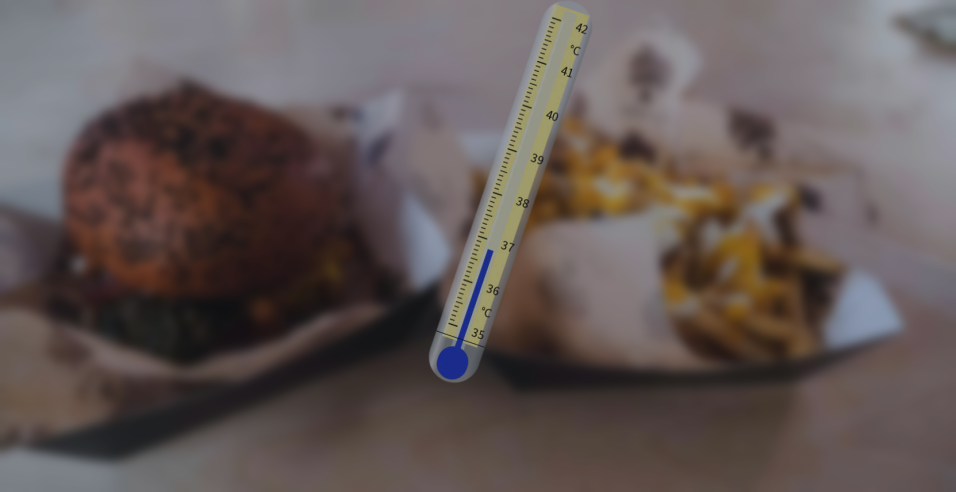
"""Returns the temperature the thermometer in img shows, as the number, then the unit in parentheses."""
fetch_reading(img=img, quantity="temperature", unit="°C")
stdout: 36.8 (°C)
